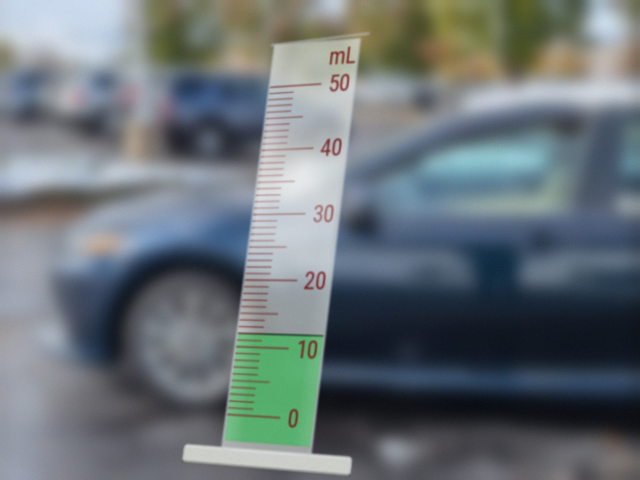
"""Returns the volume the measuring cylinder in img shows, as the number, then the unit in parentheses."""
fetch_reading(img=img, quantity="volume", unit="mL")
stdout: 12 (mL)
